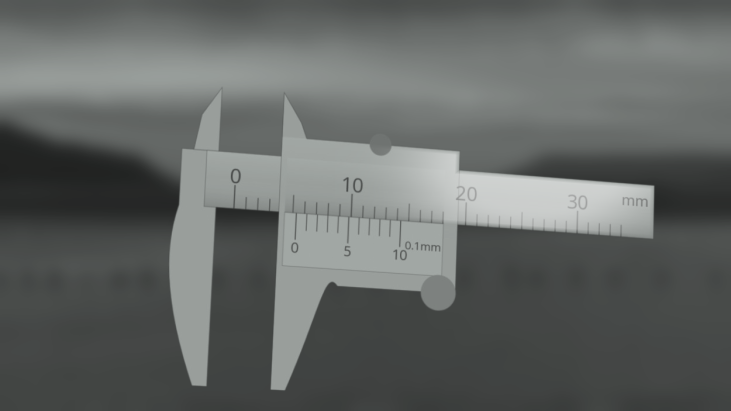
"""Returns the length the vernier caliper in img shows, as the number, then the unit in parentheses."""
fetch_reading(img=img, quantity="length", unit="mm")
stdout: 5.3 (mm)
